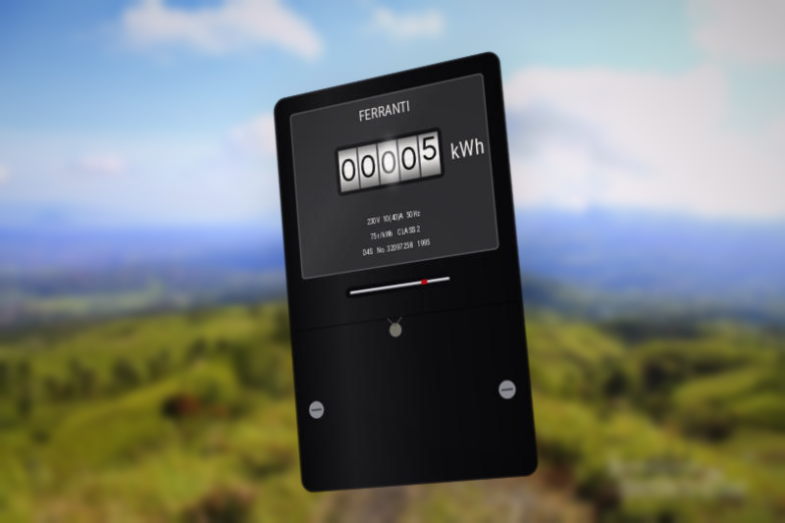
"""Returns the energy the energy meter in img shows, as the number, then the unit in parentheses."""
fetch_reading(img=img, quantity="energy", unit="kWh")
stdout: 5 (kWh)
